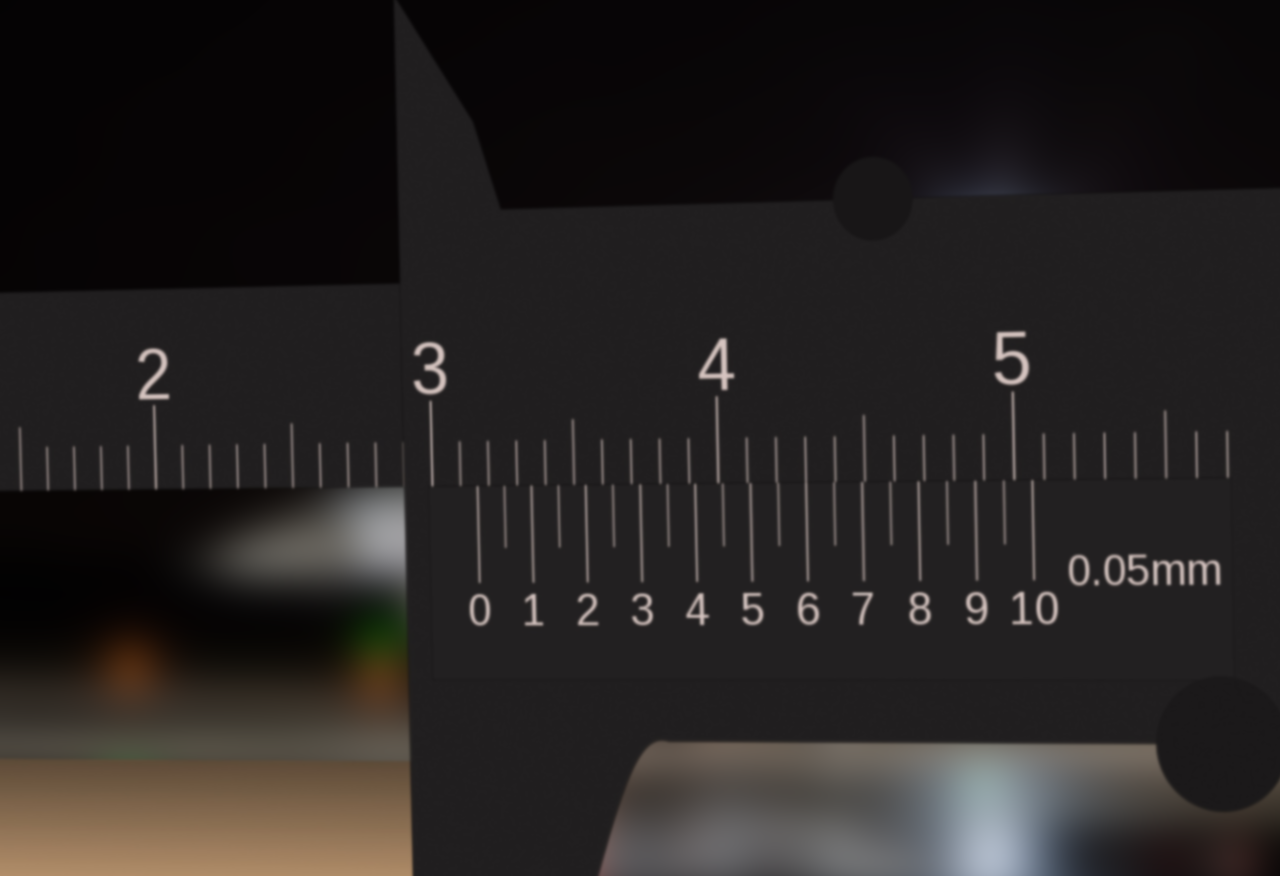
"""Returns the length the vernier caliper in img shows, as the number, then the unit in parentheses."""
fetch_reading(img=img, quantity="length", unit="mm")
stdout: 31.6 (mm)
